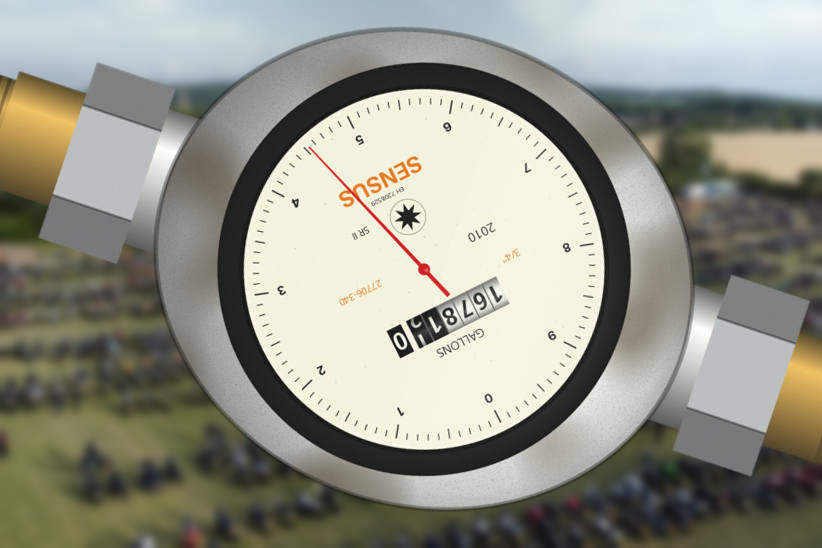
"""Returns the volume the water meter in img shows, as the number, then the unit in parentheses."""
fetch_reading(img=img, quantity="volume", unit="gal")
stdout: 1678114.5 (gal)
